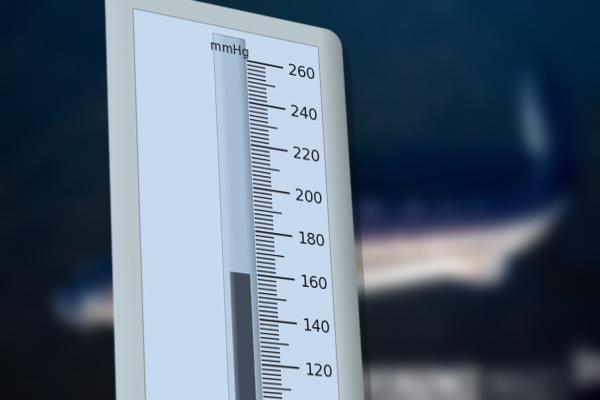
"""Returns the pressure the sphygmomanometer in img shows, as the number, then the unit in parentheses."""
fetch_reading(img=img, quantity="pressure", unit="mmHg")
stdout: 160 (mmHg)
